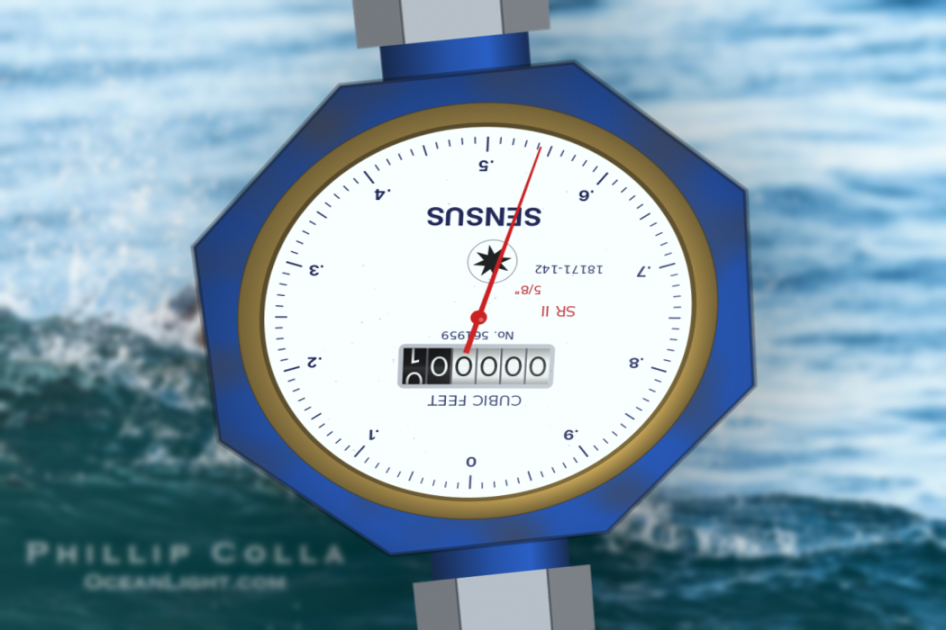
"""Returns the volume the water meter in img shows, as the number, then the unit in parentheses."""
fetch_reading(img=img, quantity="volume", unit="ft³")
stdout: 0.54 (ft³)
